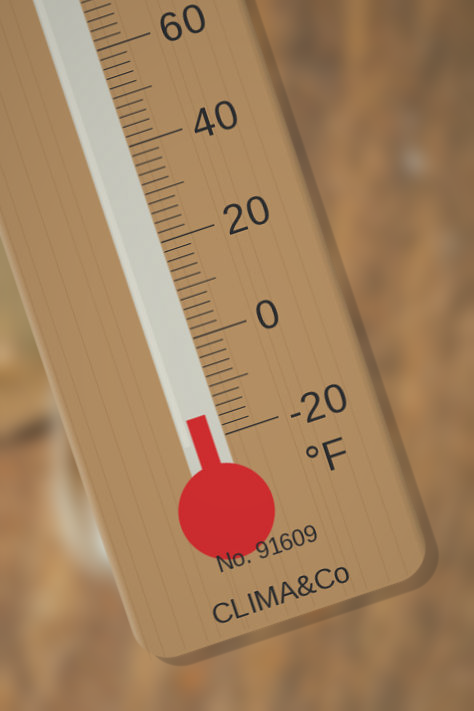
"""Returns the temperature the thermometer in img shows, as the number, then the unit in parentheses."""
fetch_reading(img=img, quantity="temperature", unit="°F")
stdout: -15 (°F)
